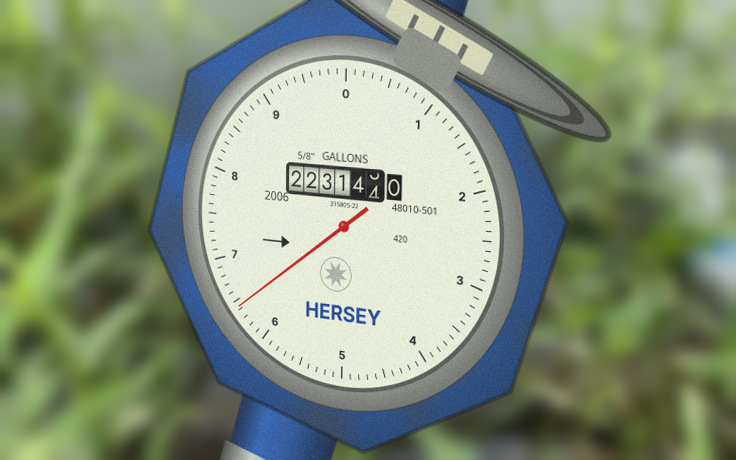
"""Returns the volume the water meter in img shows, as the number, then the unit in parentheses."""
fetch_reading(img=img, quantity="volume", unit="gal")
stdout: 2231436.4 (gal)
